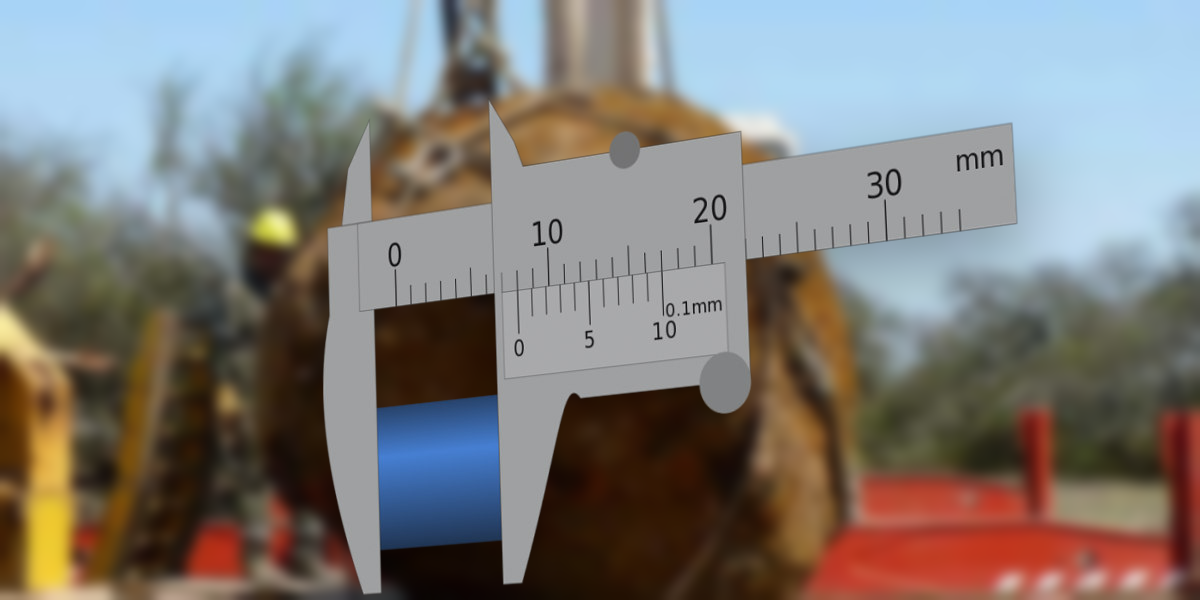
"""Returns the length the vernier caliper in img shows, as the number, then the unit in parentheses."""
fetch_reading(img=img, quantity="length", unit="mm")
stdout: 8.0 (mm)
